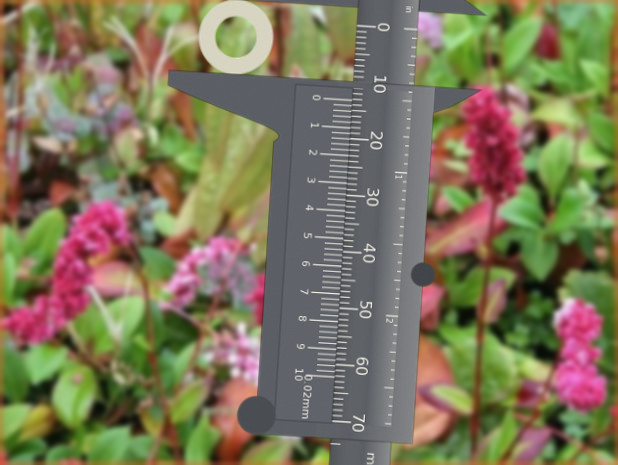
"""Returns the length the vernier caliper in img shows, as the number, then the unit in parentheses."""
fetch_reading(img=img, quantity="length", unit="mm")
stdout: 13.2 (mm)
